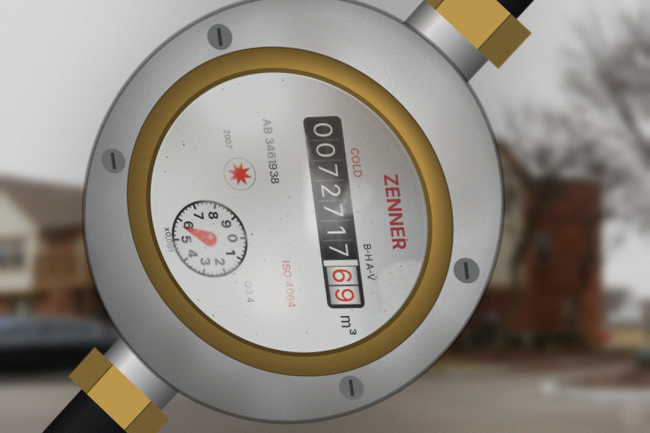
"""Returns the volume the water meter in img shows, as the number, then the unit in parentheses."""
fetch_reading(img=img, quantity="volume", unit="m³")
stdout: 72717.695 (m³)
